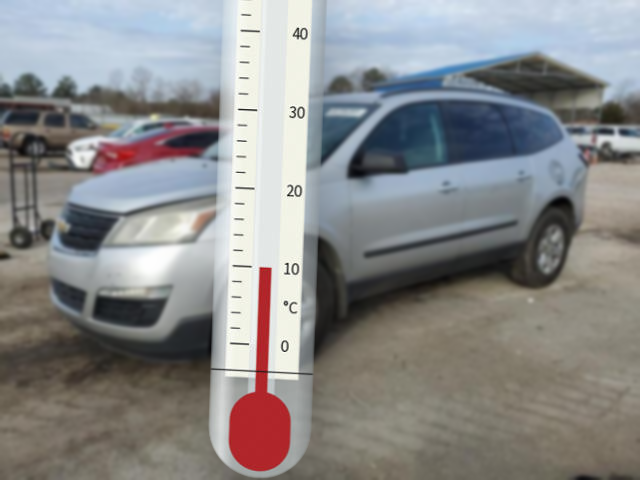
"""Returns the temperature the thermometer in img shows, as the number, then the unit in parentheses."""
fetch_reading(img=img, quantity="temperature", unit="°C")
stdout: 10 (°C)
